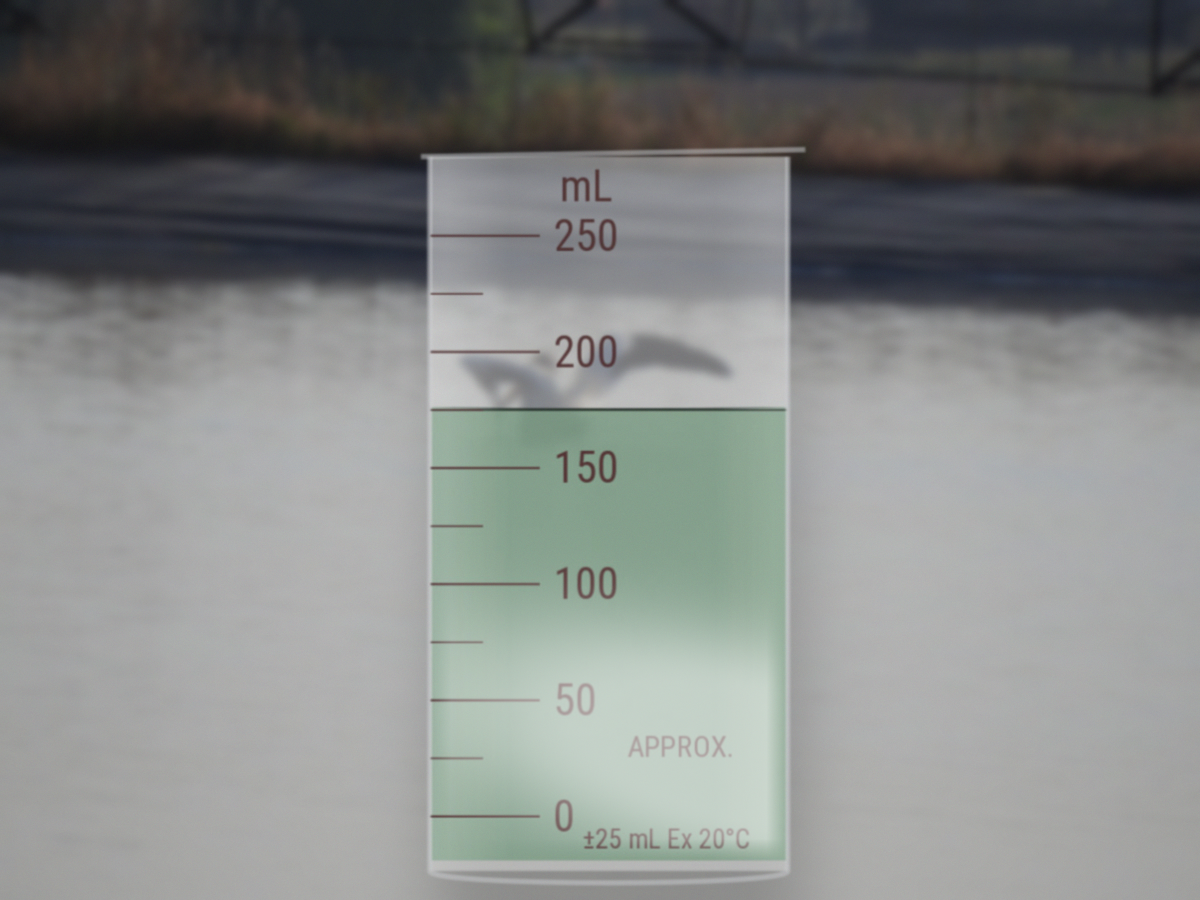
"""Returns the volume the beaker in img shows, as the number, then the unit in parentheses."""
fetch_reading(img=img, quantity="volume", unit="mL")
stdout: 175 (mL)
